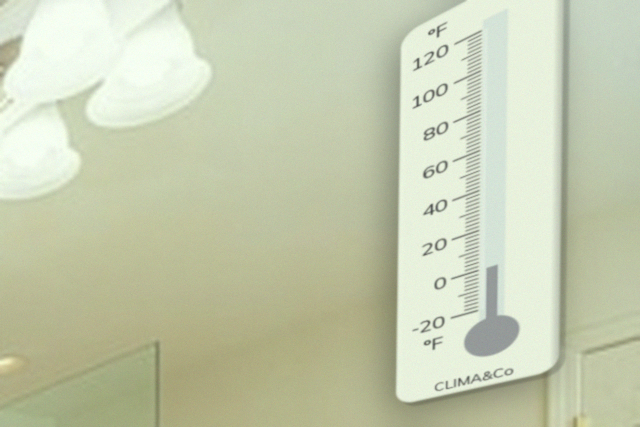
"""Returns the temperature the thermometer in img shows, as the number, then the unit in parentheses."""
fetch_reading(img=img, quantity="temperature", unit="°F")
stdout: 0 (°F)
